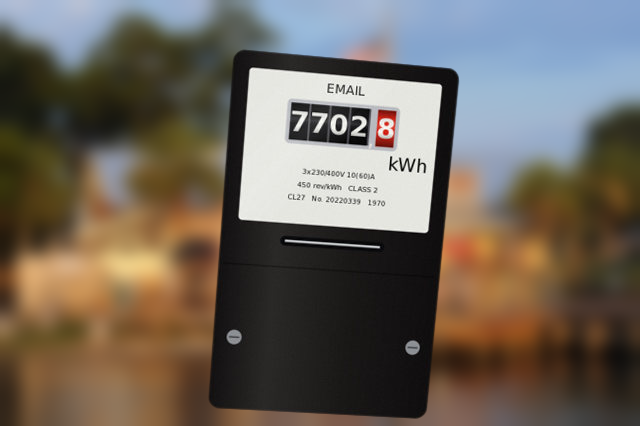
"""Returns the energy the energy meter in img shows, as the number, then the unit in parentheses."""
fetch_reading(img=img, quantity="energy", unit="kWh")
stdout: 7702.8 (kWh)
